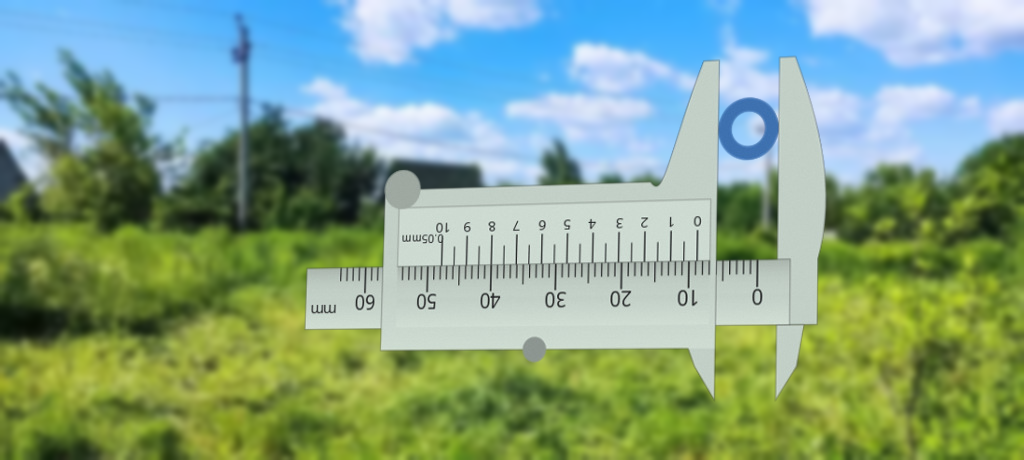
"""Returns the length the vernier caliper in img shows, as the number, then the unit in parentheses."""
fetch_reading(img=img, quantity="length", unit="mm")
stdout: 8.8 (mm)
